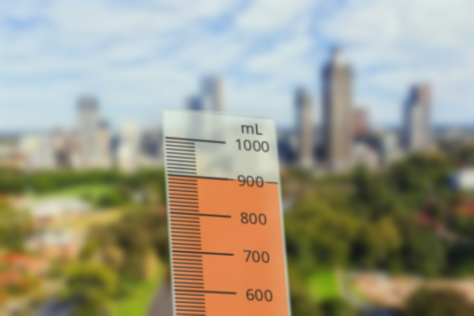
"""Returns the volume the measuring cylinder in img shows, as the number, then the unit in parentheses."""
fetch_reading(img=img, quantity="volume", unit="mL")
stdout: 900 (mL)
